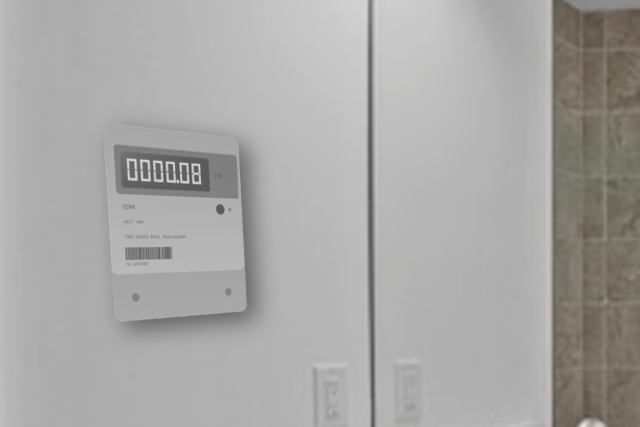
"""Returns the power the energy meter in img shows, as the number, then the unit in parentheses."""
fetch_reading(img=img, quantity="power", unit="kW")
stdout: 0.08 (kW)
